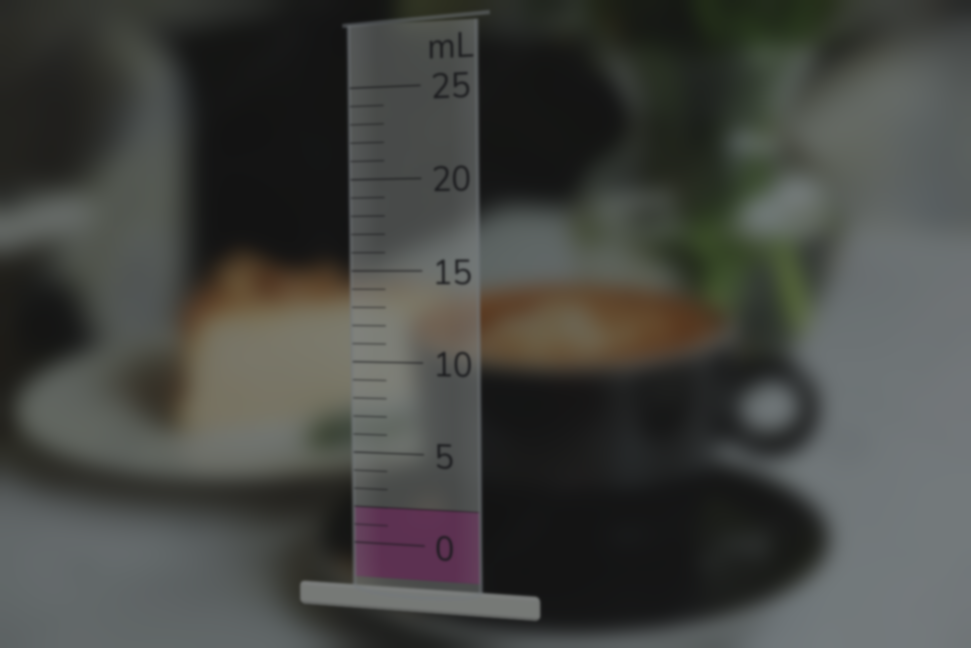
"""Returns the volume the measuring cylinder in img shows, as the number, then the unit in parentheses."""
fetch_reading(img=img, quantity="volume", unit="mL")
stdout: 2 (mL)
